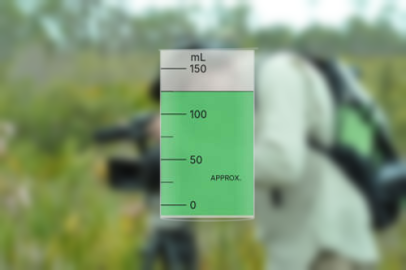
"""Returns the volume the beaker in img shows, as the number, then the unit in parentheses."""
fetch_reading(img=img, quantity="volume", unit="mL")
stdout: 125 (mL)
